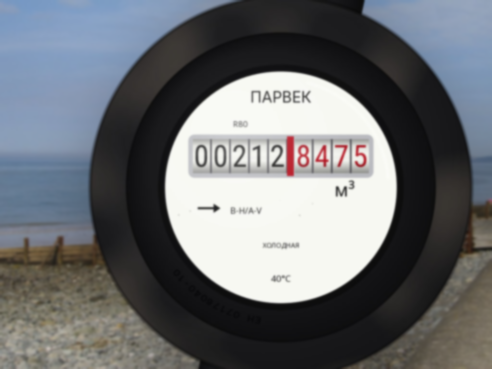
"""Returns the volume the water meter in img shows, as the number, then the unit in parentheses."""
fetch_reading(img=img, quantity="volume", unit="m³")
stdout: 212.8475 (m³)
